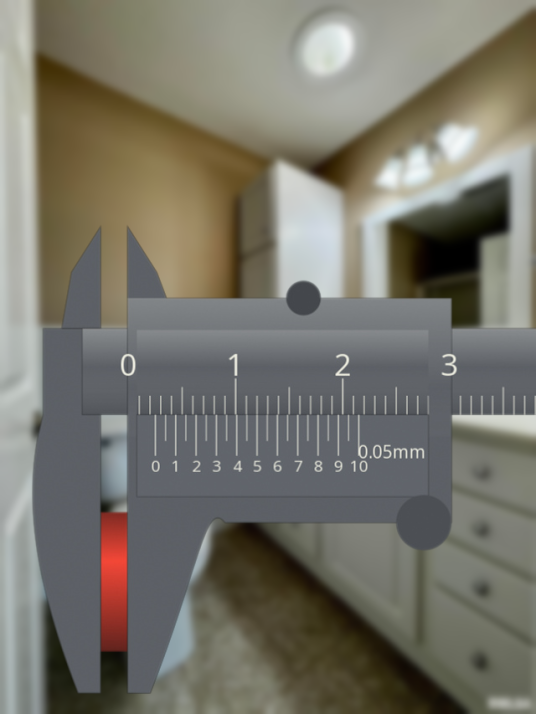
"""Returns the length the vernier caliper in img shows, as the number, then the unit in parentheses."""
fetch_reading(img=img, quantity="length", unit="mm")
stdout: 2.5 (mm)
